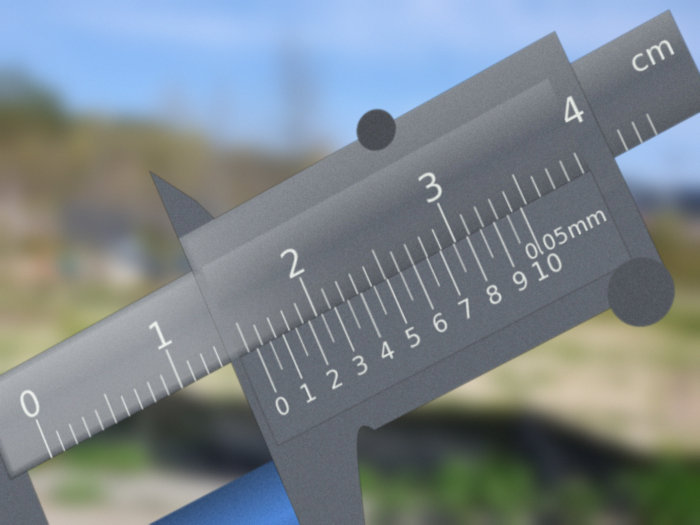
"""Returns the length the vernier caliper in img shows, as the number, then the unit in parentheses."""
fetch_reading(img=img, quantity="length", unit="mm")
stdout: 15.6 (mm)
